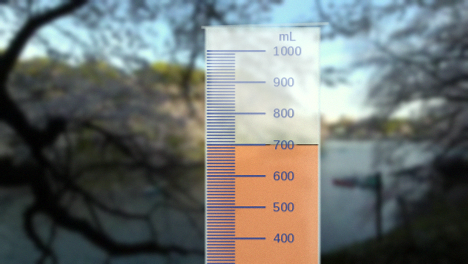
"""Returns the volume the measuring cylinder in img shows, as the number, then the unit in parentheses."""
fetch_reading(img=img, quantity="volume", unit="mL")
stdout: 700 (mL)
